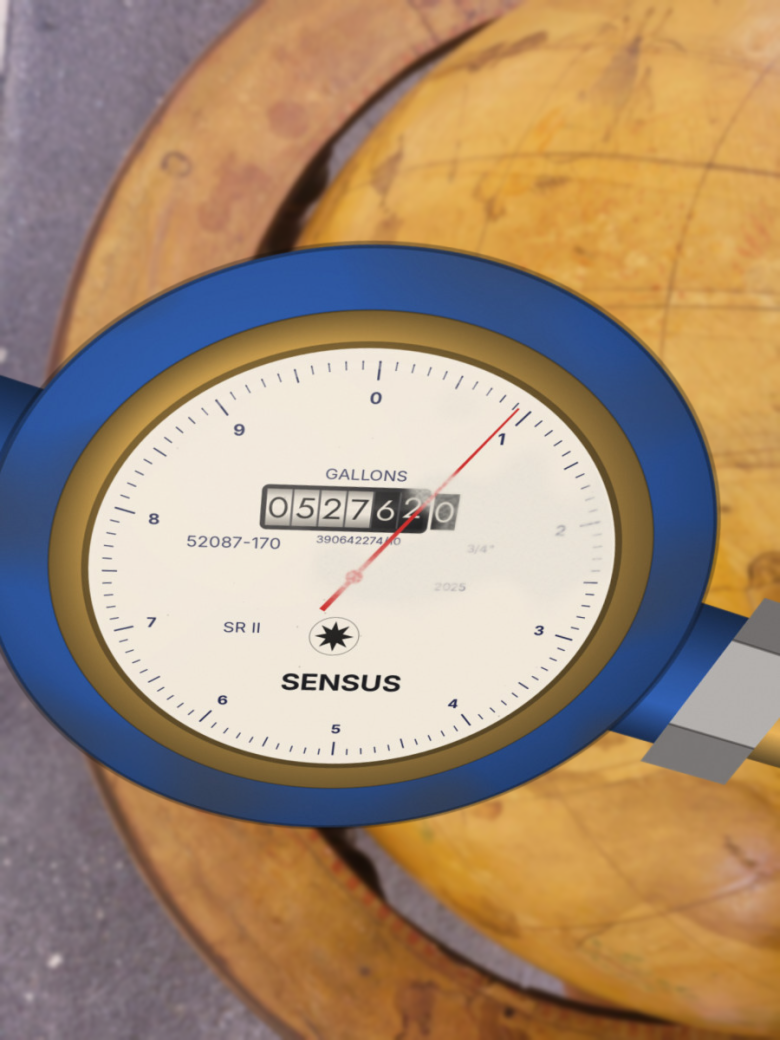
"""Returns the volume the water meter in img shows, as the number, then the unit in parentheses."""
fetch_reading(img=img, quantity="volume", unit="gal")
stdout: 527620.9 (gal)
